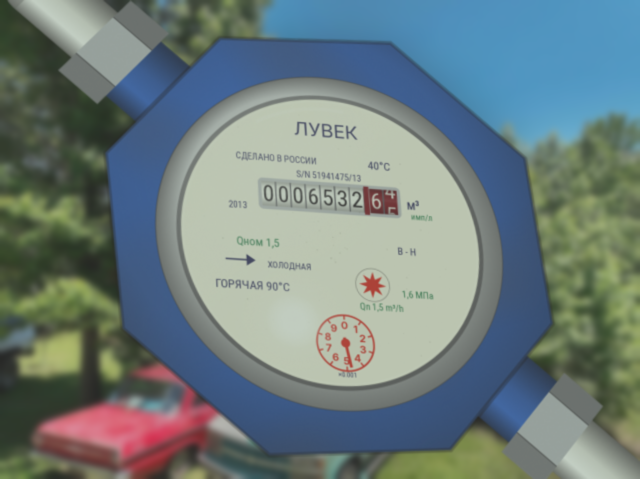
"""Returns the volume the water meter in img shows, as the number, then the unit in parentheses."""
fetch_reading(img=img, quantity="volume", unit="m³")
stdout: 6532.644 (m³)
